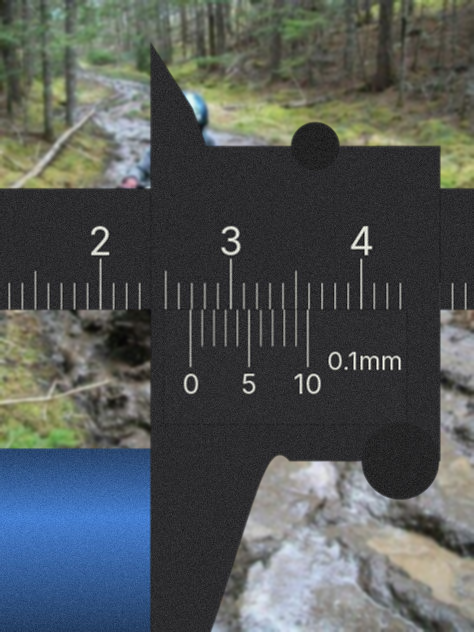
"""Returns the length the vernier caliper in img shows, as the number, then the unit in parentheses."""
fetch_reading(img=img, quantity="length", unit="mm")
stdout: 26.9 (mm)
